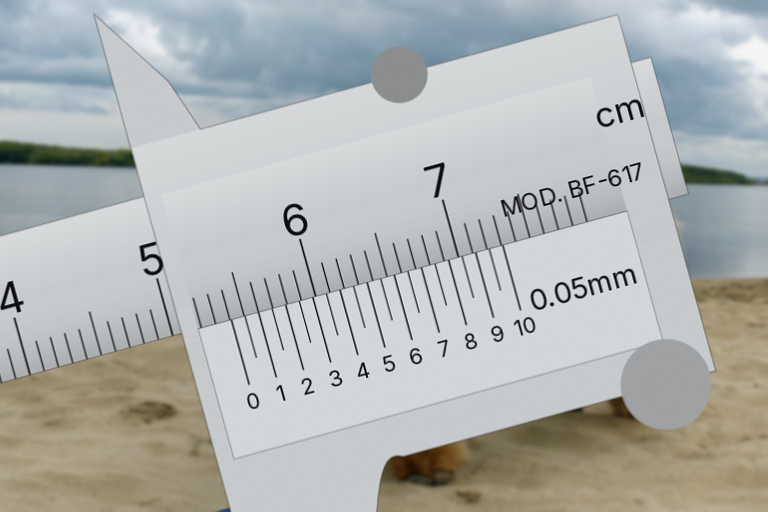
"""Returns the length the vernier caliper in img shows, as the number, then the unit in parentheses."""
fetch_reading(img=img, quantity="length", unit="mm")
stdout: 54.1 (mm)
